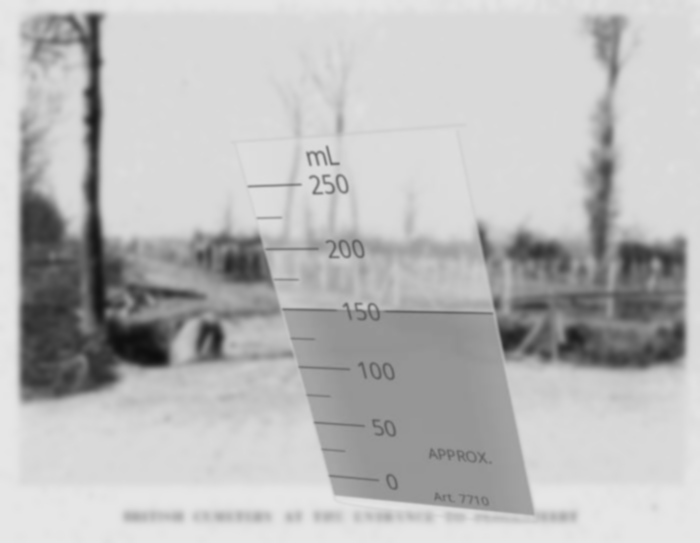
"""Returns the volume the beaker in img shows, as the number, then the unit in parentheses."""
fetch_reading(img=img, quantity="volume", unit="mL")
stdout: 150 (mL)
